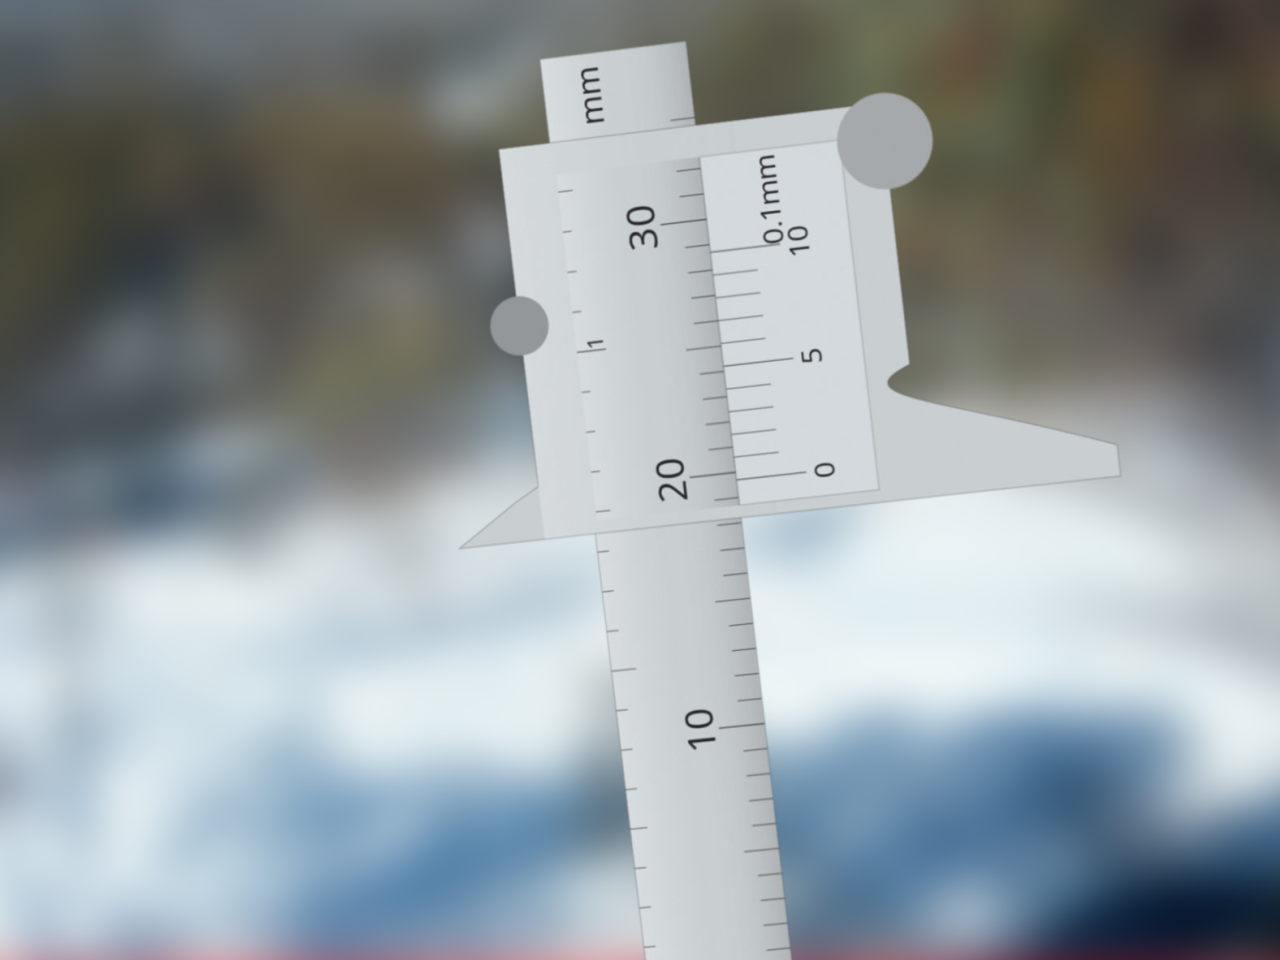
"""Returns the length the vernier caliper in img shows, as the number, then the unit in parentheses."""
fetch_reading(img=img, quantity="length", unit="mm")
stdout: 19.7 (mm)
